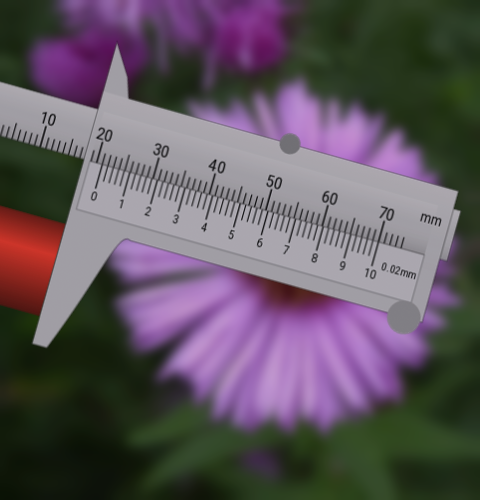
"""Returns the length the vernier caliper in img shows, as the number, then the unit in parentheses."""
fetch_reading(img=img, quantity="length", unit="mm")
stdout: 21.0 (mm)
